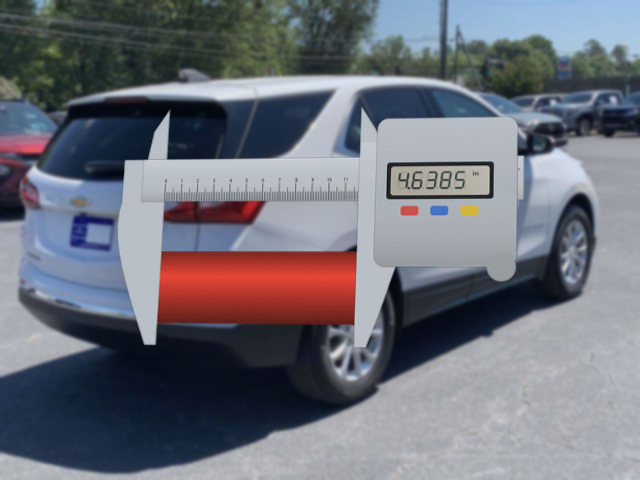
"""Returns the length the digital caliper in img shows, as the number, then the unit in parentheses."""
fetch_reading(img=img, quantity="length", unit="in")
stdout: 4.6385 (in)
